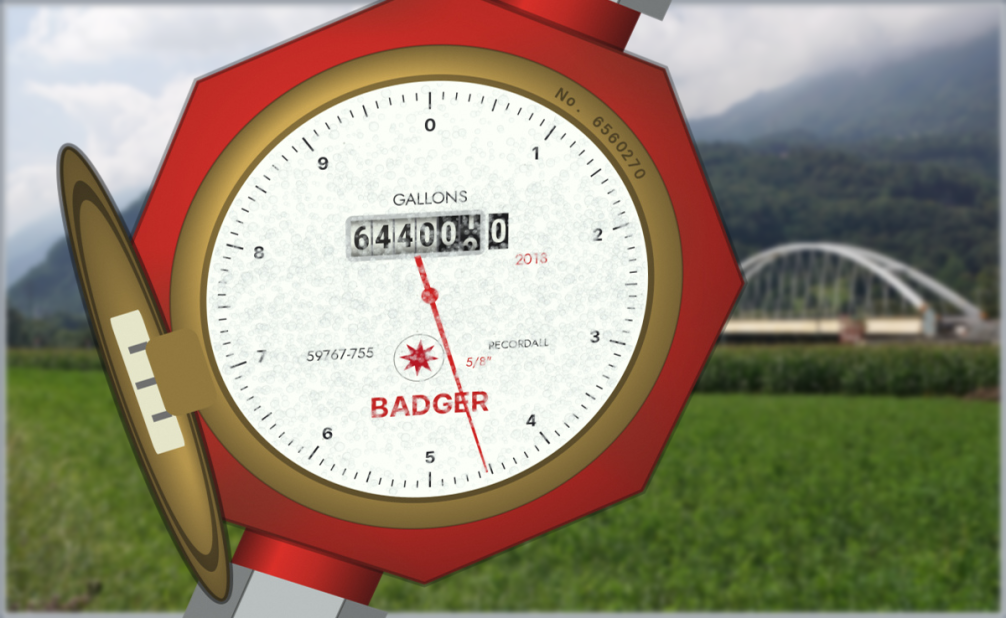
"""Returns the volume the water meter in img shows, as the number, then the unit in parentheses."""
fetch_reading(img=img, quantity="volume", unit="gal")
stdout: 6440014.5 (gal)
